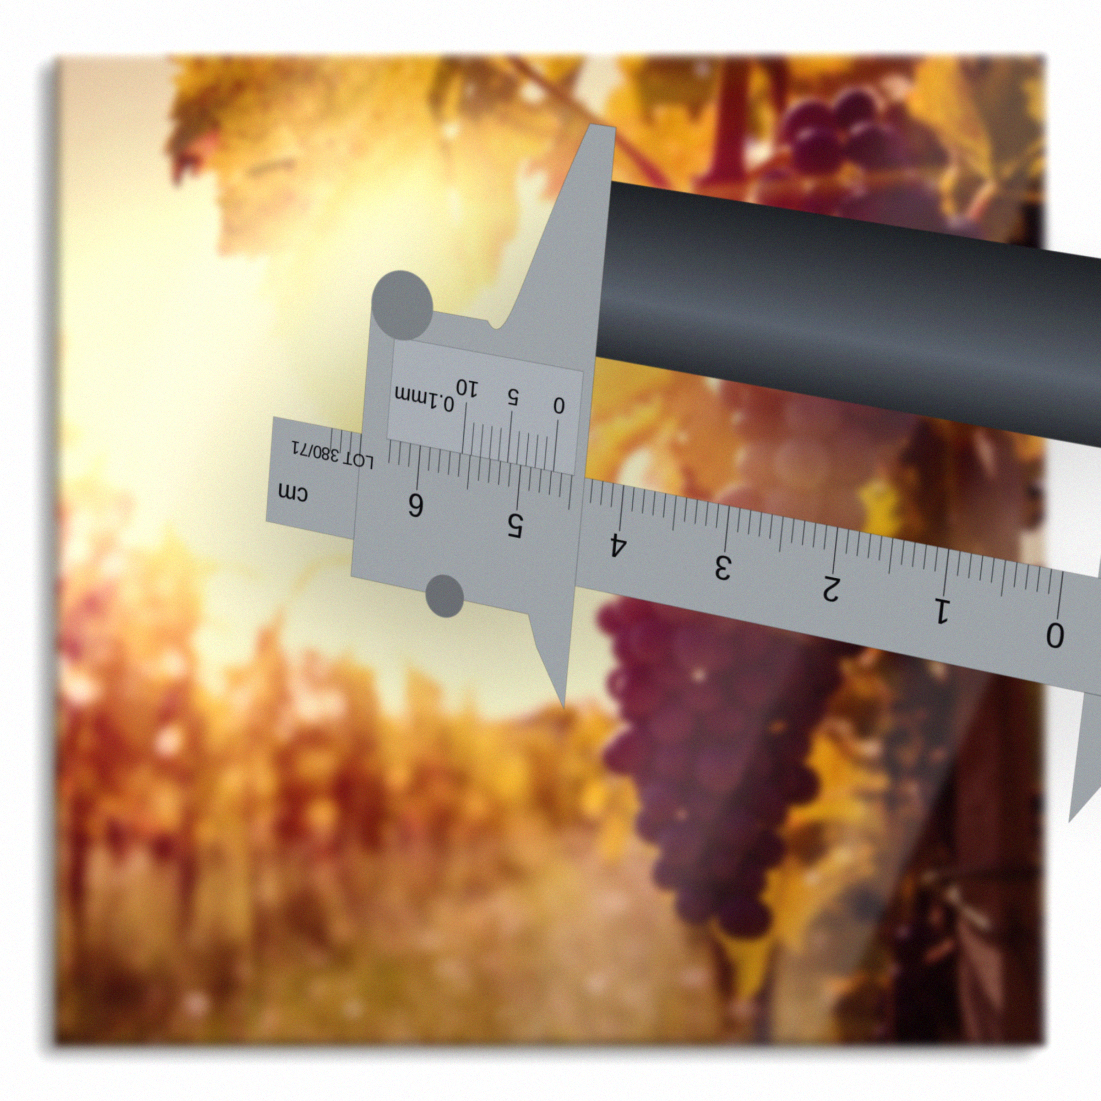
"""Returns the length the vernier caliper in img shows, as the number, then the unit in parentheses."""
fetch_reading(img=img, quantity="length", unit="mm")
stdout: 46.8 (mm)
